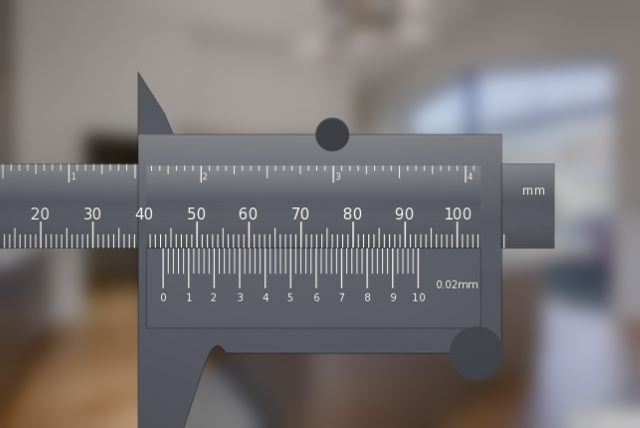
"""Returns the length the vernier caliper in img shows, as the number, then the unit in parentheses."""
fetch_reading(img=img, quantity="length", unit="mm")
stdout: 43.5 (mm)
